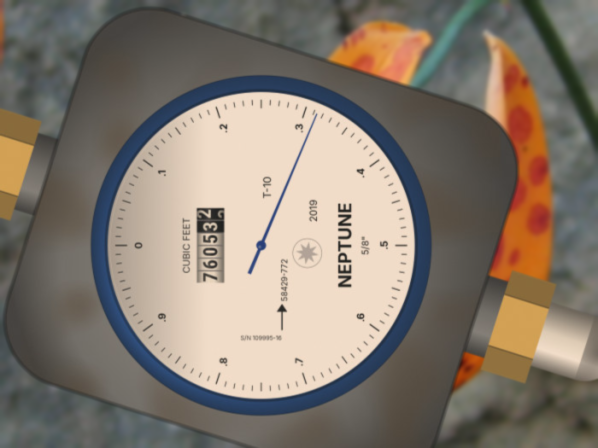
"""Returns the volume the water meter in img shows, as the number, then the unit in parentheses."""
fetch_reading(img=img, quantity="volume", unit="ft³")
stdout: 760532.31 (ft³)
